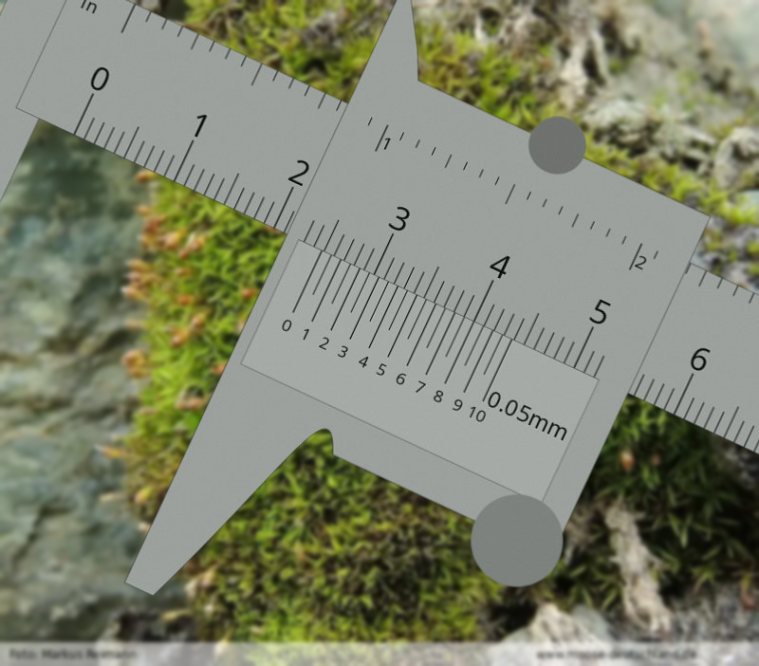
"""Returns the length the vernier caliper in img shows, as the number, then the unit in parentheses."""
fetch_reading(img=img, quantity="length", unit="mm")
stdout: 24.8 (mm)
